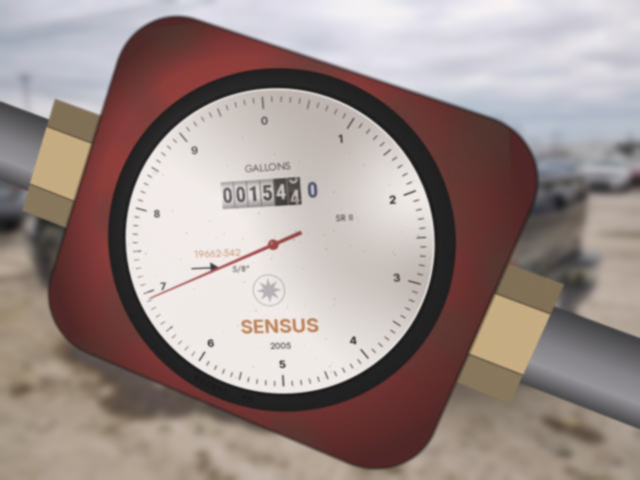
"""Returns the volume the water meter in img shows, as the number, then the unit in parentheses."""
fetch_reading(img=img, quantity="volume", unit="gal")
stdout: 15436.9 (gal)
